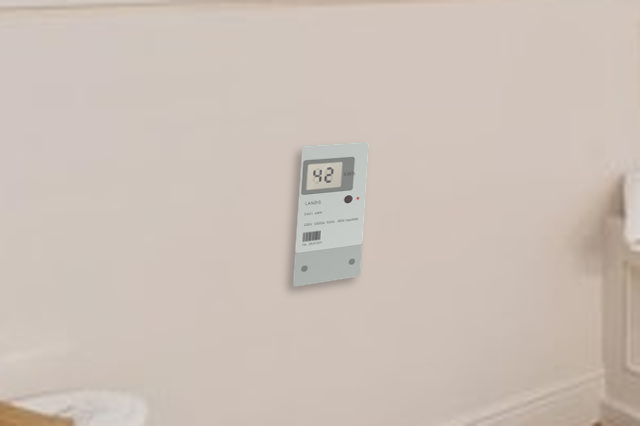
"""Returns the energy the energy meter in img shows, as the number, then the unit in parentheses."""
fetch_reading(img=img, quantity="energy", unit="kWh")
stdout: 42 (kWh)
